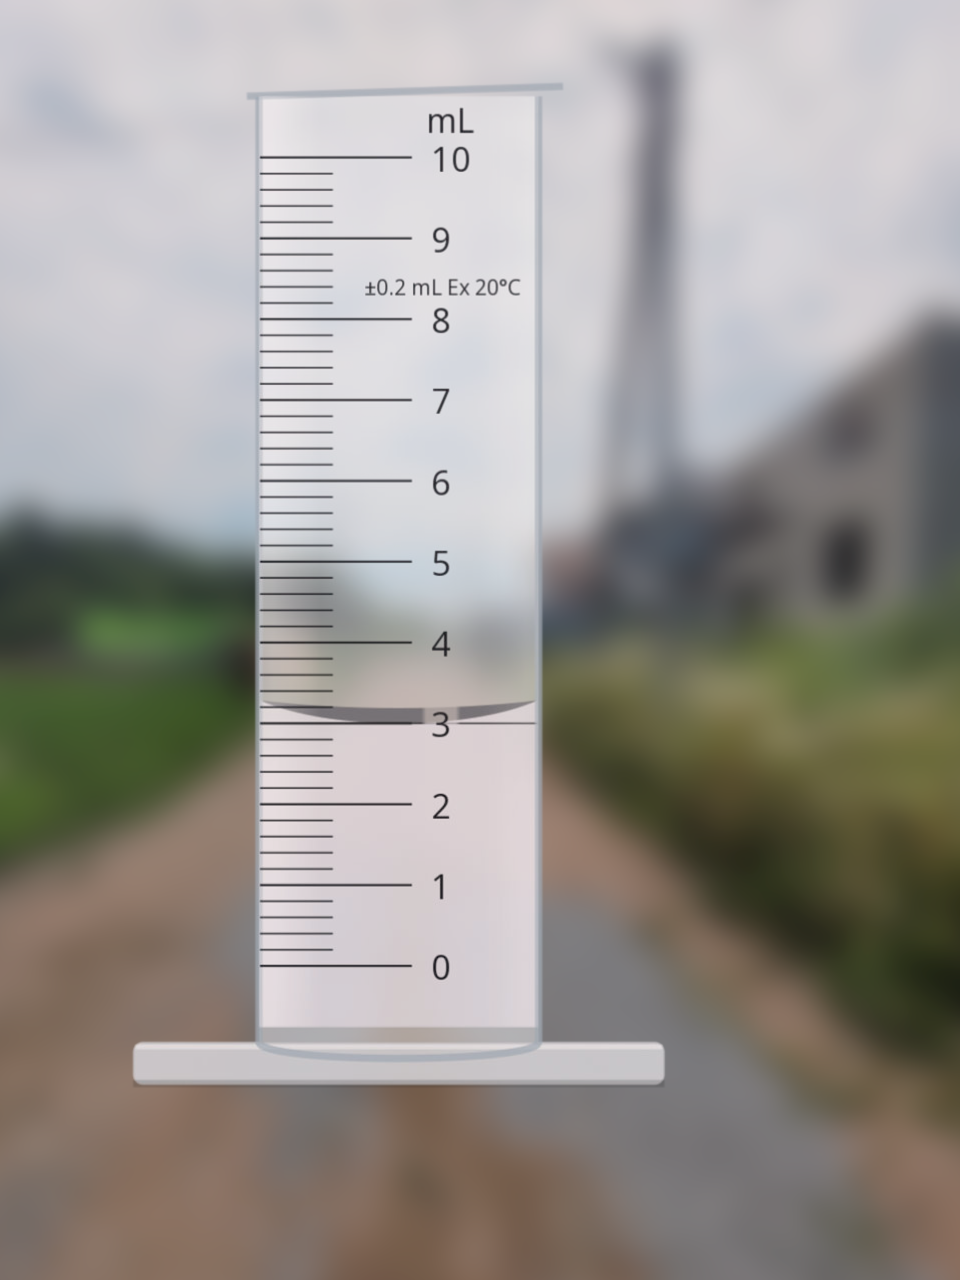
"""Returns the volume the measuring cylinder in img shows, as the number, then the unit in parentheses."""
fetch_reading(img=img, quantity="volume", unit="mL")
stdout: 3 (mL)
